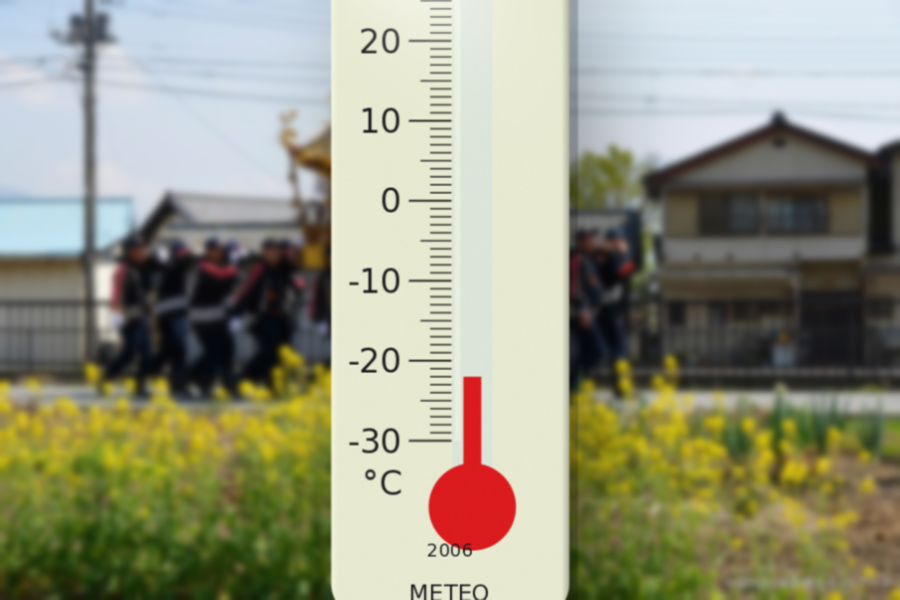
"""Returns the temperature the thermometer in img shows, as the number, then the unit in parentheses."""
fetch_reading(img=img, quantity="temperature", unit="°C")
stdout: -22 (°C)
